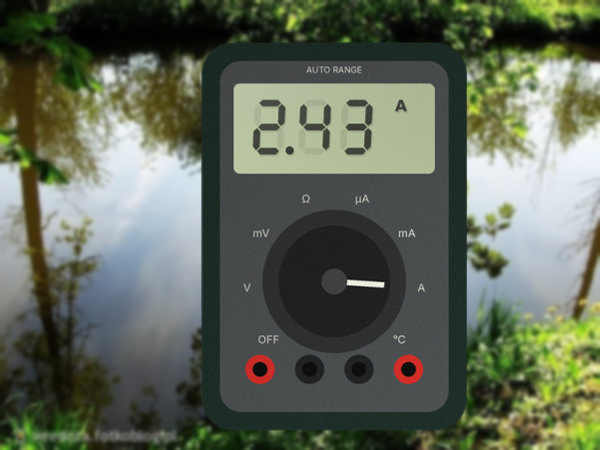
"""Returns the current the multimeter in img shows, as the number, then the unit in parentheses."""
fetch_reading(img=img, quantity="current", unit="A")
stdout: 2.43 (A)
